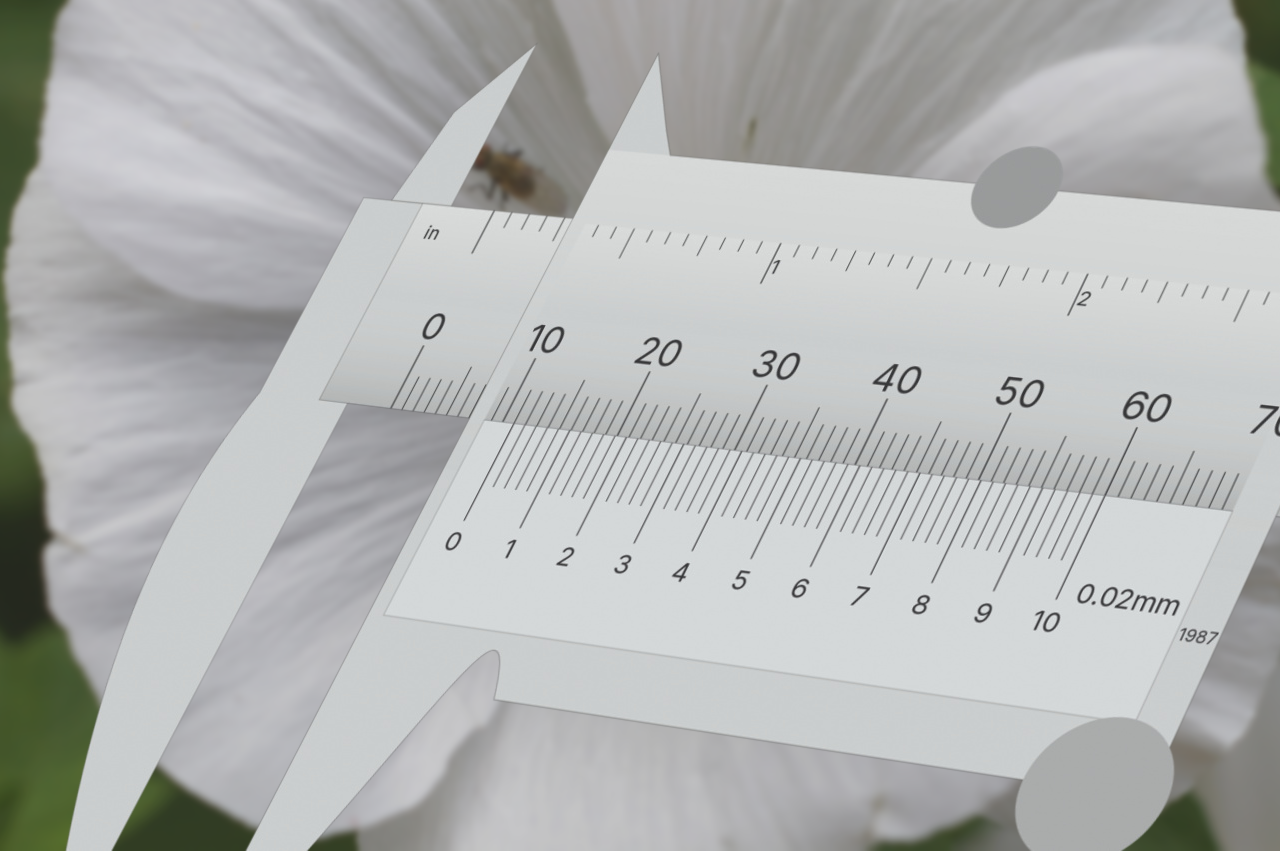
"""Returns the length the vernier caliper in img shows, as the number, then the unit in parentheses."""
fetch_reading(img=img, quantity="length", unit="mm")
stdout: 11.0 (mm)
